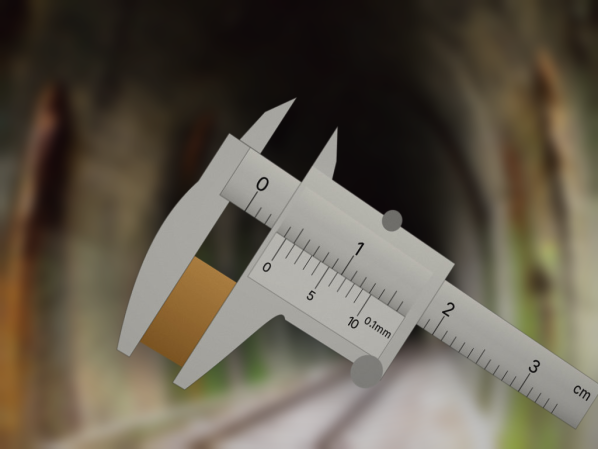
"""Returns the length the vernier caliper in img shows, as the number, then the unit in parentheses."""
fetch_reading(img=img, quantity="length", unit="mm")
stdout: 4.2 (mm)
